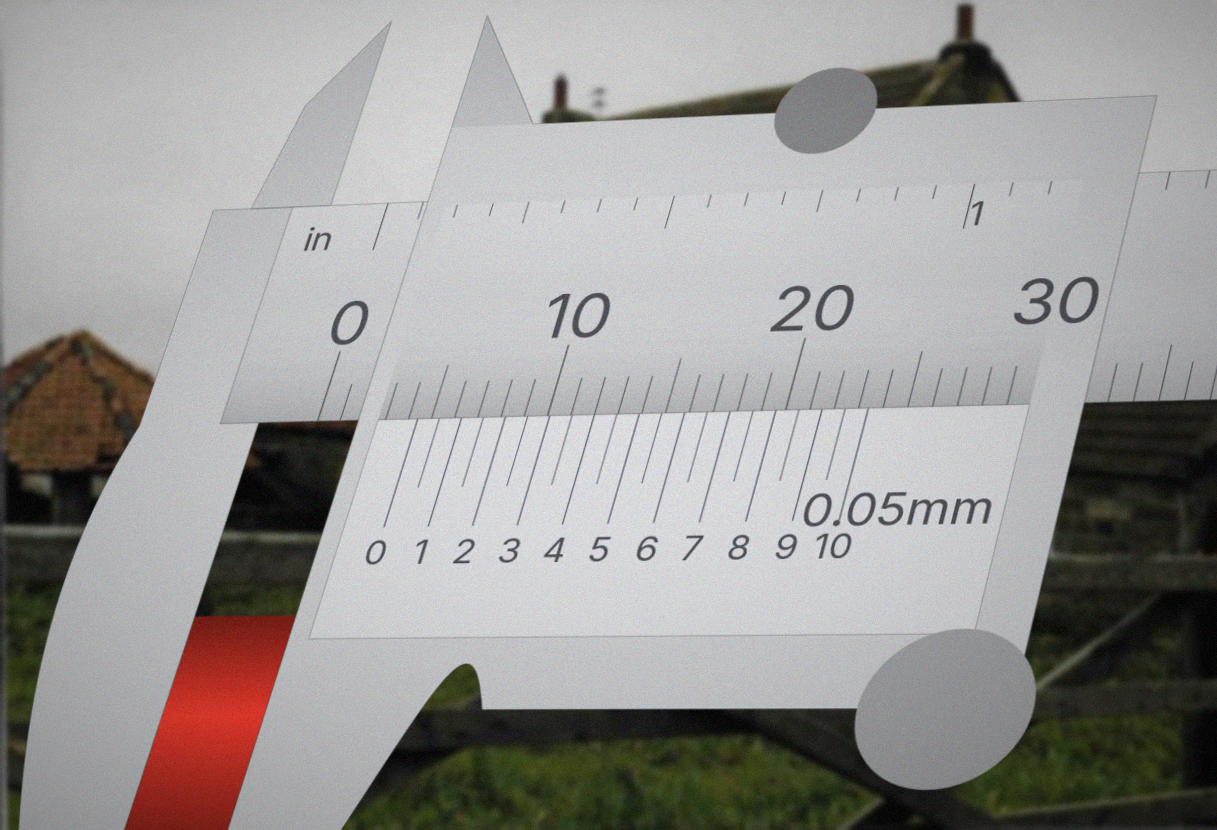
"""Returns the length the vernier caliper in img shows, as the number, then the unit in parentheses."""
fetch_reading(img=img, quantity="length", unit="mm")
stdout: 4.4 (mm)
